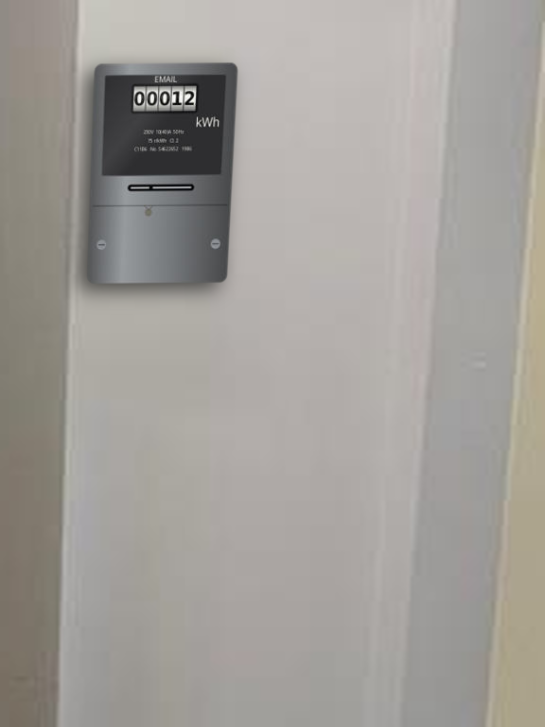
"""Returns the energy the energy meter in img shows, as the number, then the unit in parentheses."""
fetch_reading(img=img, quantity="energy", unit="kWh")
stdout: 12 (kWh)
